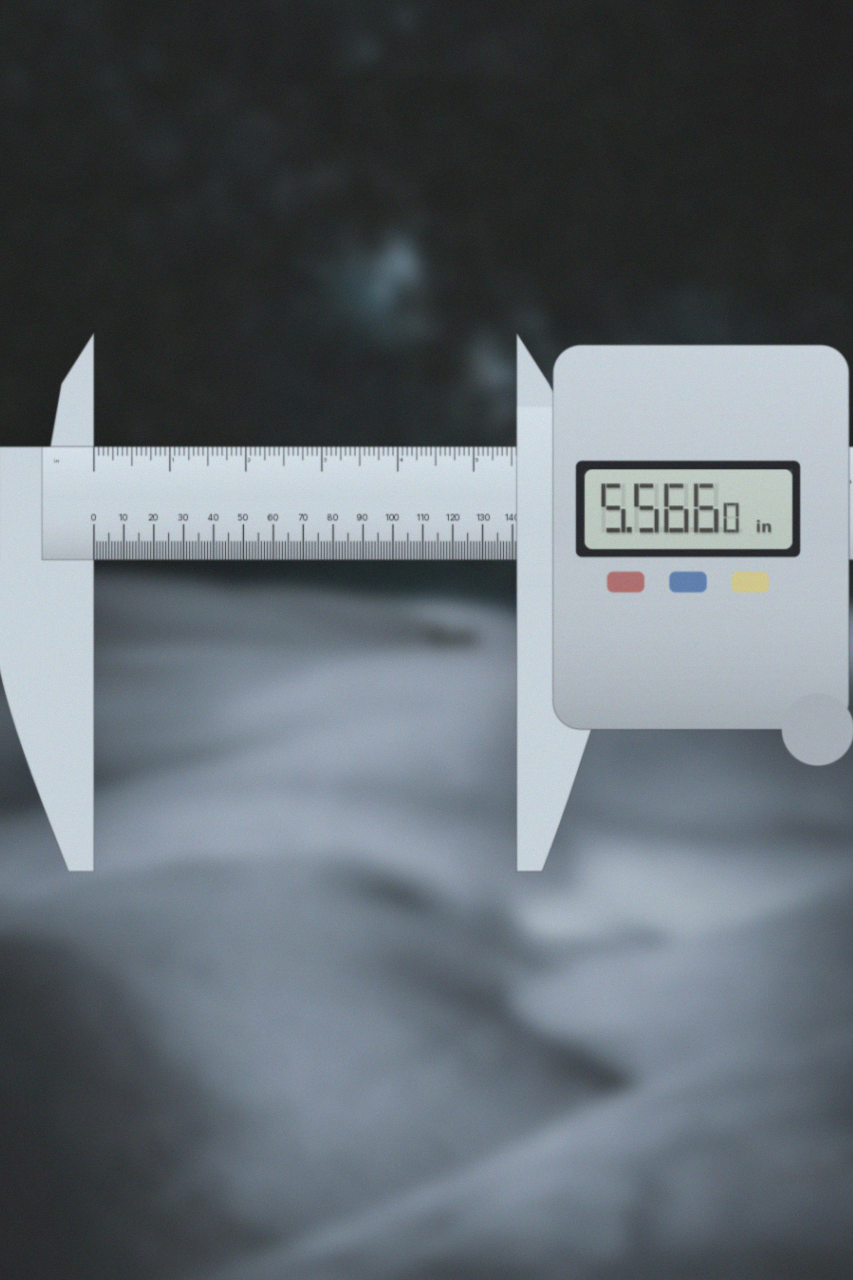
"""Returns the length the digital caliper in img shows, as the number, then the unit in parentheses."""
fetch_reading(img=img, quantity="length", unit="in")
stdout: 5.5660 (in)
